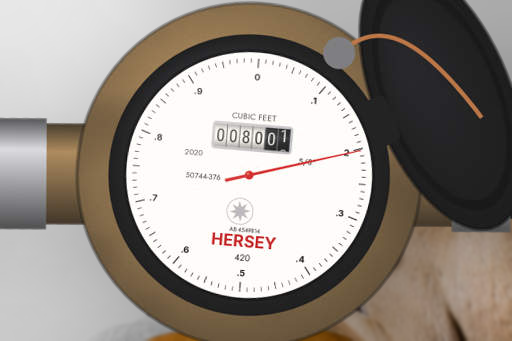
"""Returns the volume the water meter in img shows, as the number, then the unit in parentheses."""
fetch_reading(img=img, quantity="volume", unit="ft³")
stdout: 8001.20 (ft³)
